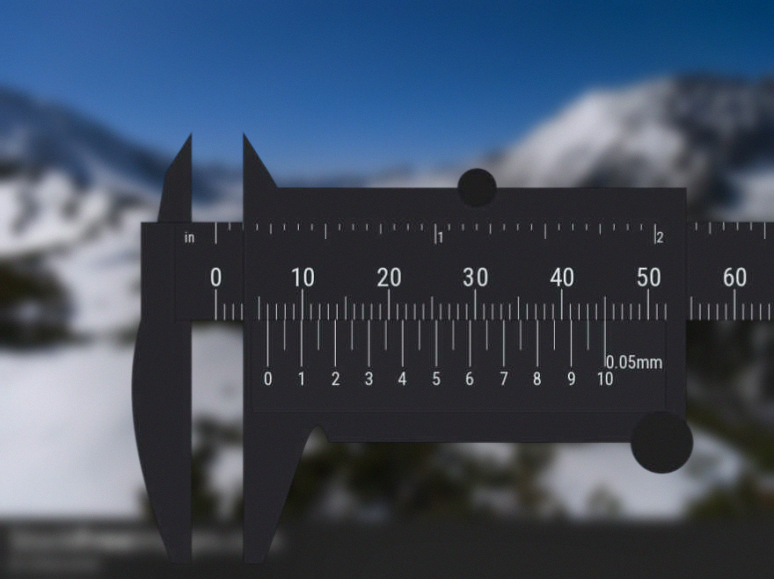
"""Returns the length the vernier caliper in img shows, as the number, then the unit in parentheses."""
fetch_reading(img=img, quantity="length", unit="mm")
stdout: 6.0 (mm)
